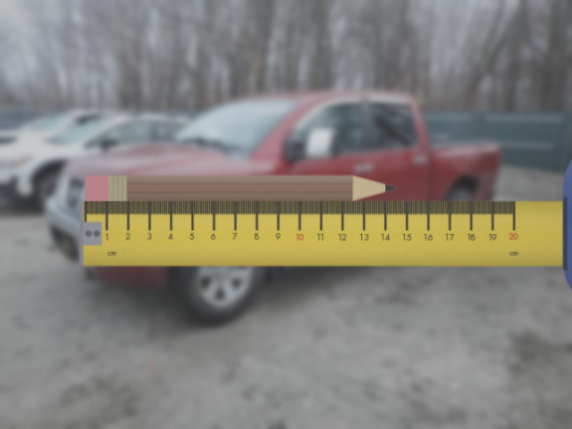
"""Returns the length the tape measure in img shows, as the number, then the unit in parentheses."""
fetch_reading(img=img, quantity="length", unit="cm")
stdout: 14.5 (cm)
